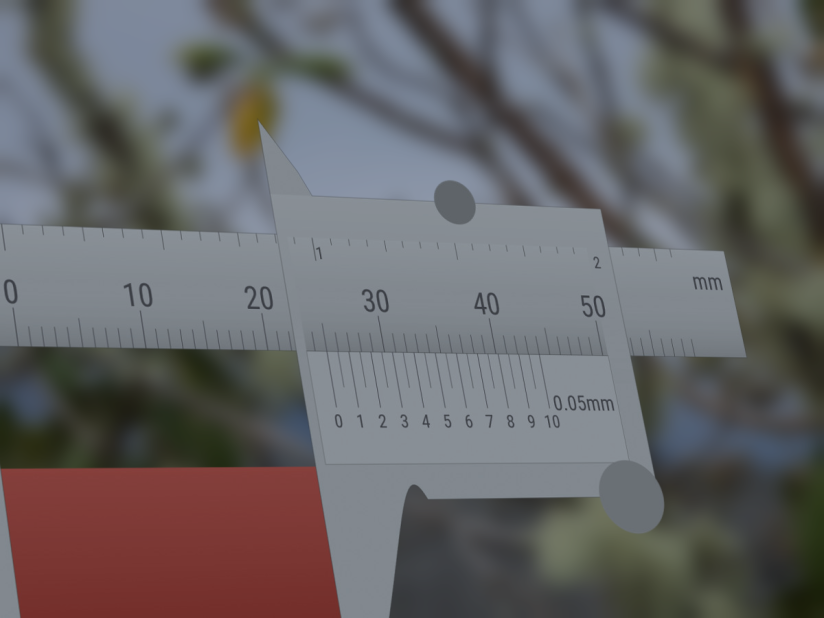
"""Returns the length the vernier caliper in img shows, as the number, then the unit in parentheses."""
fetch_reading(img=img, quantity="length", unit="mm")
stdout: 25.0 (mm)
